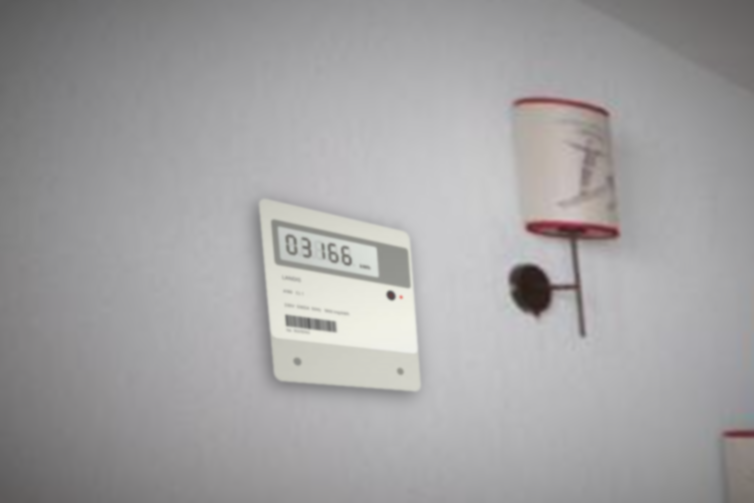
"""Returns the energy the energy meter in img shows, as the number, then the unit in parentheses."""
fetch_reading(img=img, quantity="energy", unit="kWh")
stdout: 3166 (kWh)
